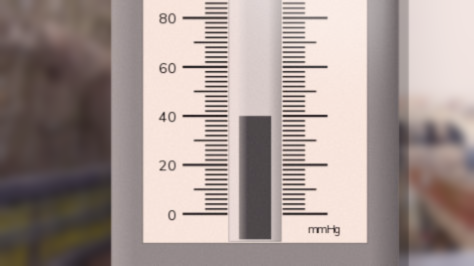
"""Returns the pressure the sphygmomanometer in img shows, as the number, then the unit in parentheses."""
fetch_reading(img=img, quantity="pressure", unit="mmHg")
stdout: 40 (mmHg)
